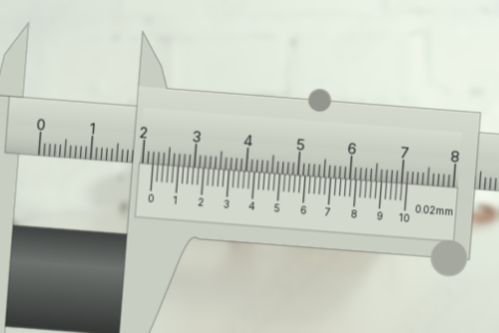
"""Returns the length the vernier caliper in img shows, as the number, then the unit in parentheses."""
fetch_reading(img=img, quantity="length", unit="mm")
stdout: 22.0 (mm)
